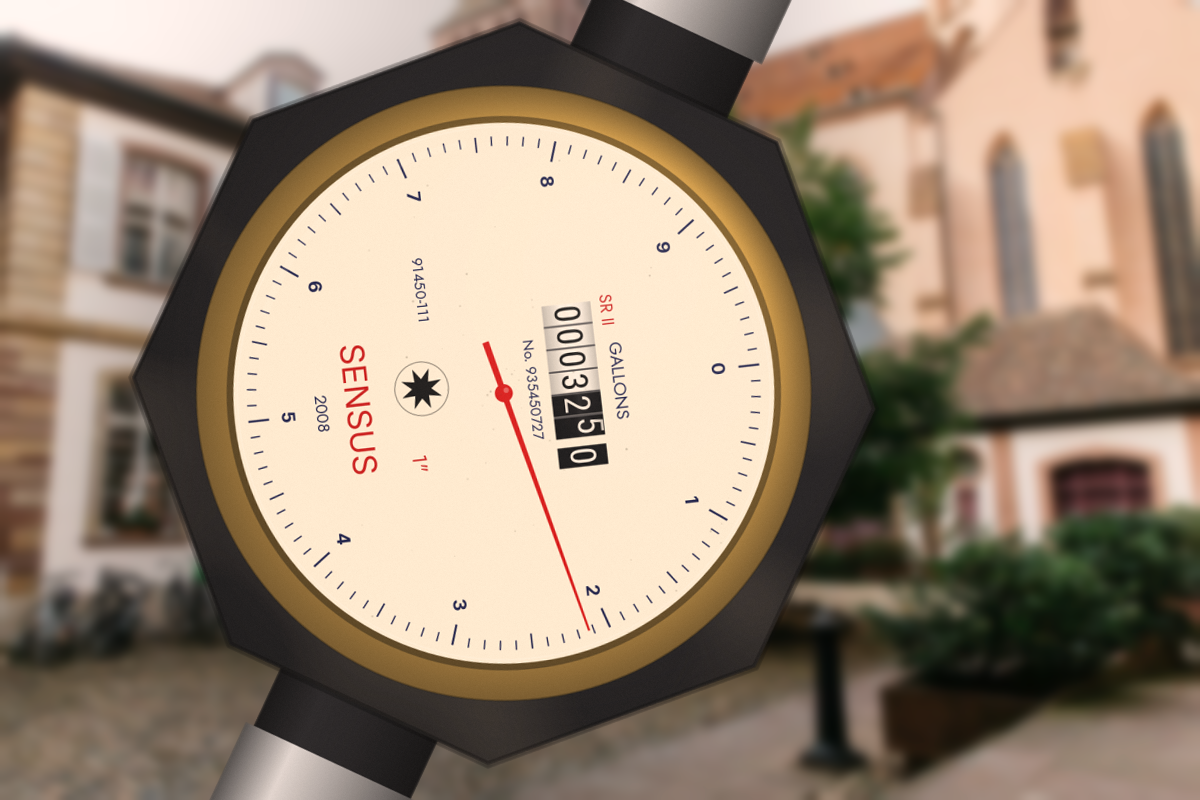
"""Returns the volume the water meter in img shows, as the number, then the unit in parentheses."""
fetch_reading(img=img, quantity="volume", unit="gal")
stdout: 3252.1 (gal)
